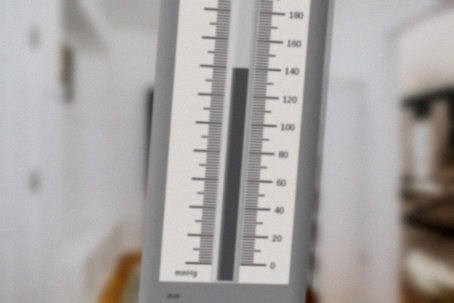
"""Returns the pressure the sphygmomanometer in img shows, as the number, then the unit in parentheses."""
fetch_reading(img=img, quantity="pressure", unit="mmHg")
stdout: 140 (mmHg)
